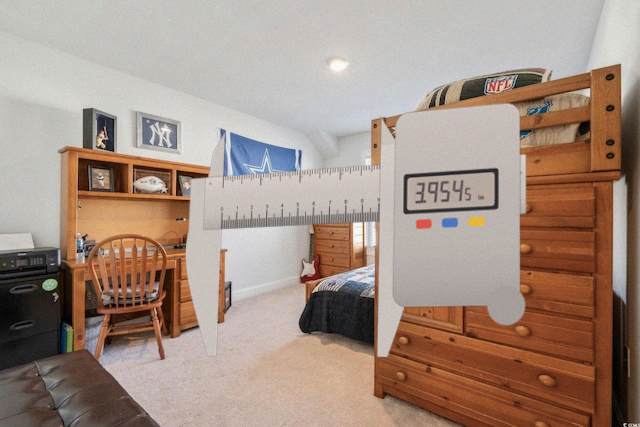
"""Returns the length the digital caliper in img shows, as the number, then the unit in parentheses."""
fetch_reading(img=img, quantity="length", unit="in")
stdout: 3.9545 (in)
